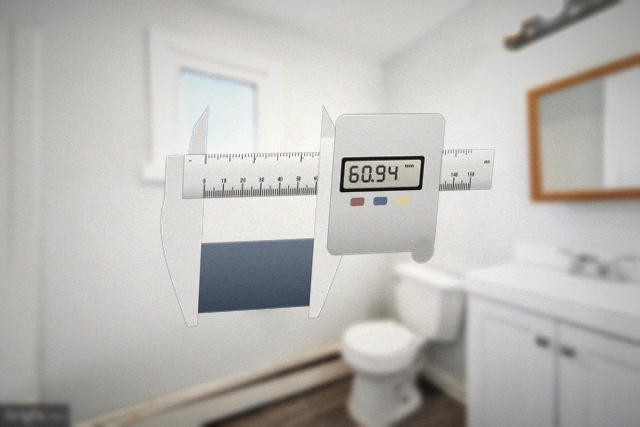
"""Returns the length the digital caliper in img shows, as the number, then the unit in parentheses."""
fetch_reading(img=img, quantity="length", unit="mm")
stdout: 60.94 (mm)
